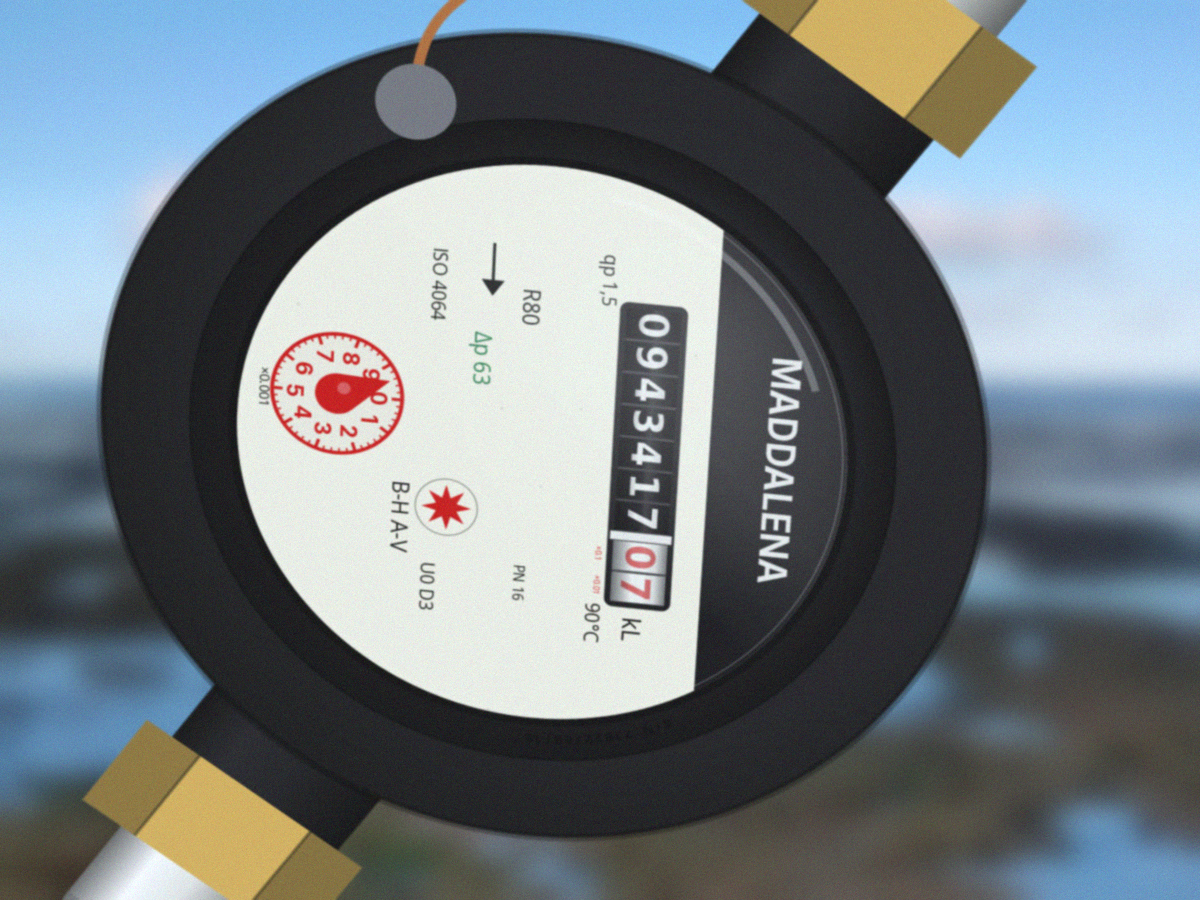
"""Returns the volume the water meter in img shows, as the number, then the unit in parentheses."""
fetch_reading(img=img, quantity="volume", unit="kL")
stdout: 943417.069 (kL)
